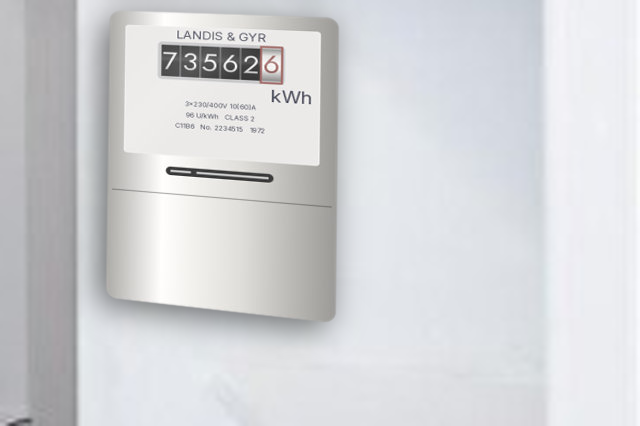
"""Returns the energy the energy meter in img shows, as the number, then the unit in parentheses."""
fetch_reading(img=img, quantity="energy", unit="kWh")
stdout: 73562.6 (kWh)
